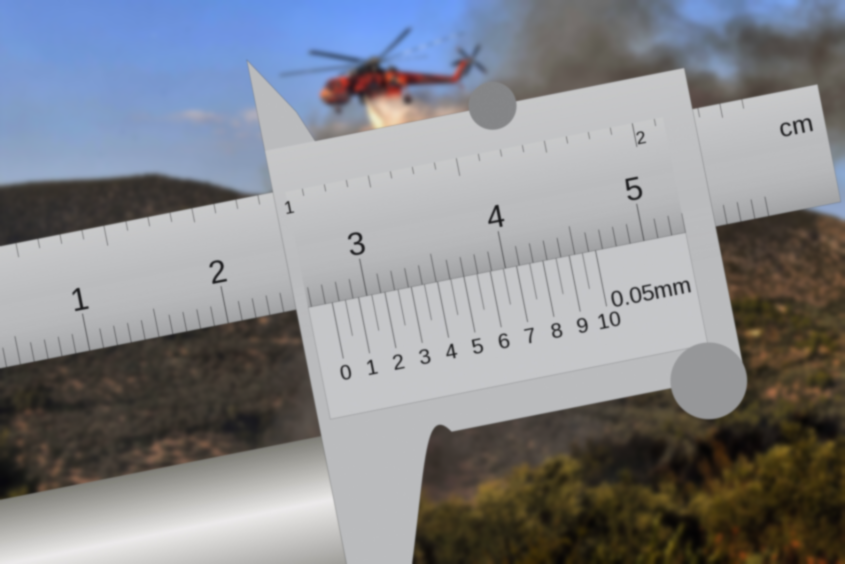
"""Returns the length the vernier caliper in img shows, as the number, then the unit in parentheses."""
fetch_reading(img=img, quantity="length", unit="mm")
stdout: 27.5 (mm)
